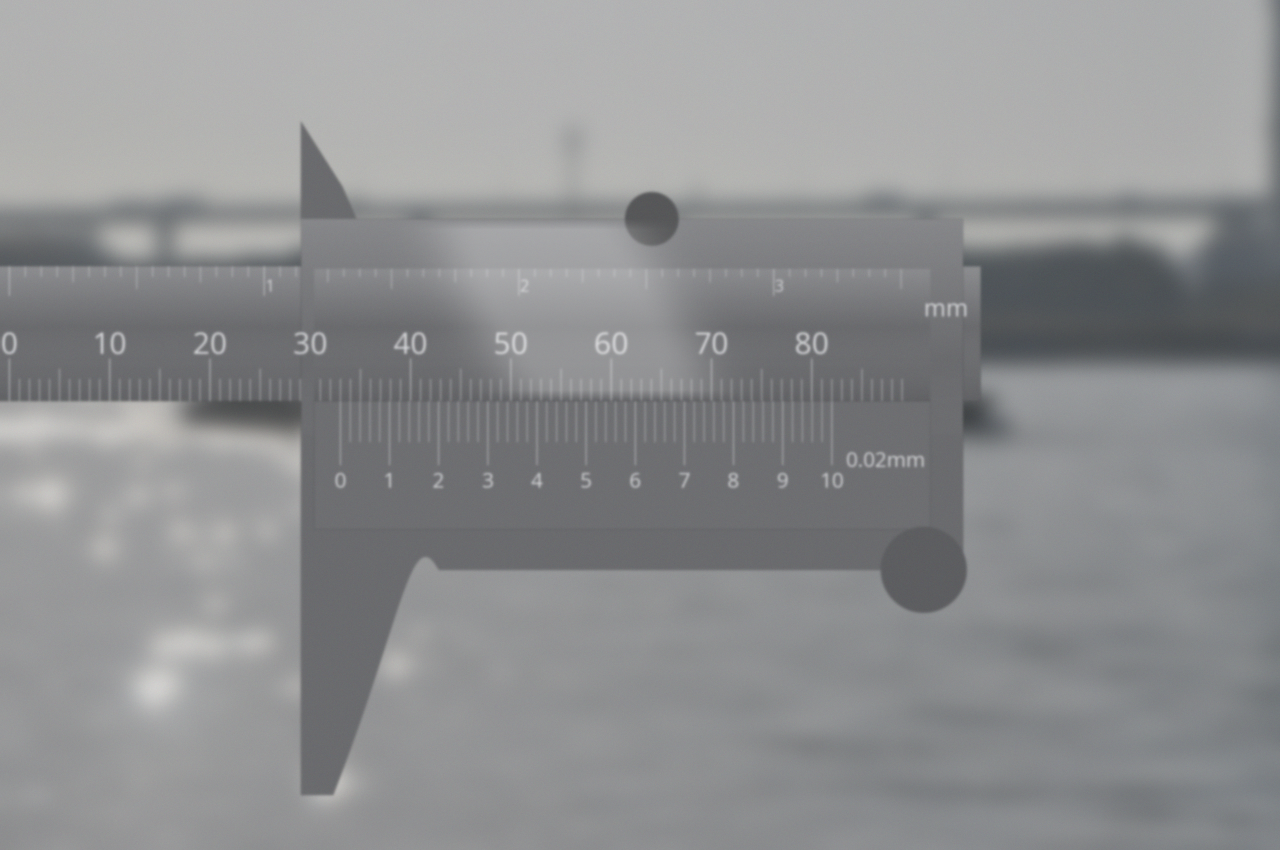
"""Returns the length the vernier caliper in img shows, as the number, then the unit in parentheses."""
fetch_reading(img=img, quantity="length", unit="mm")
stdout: 33.0 (mm)
